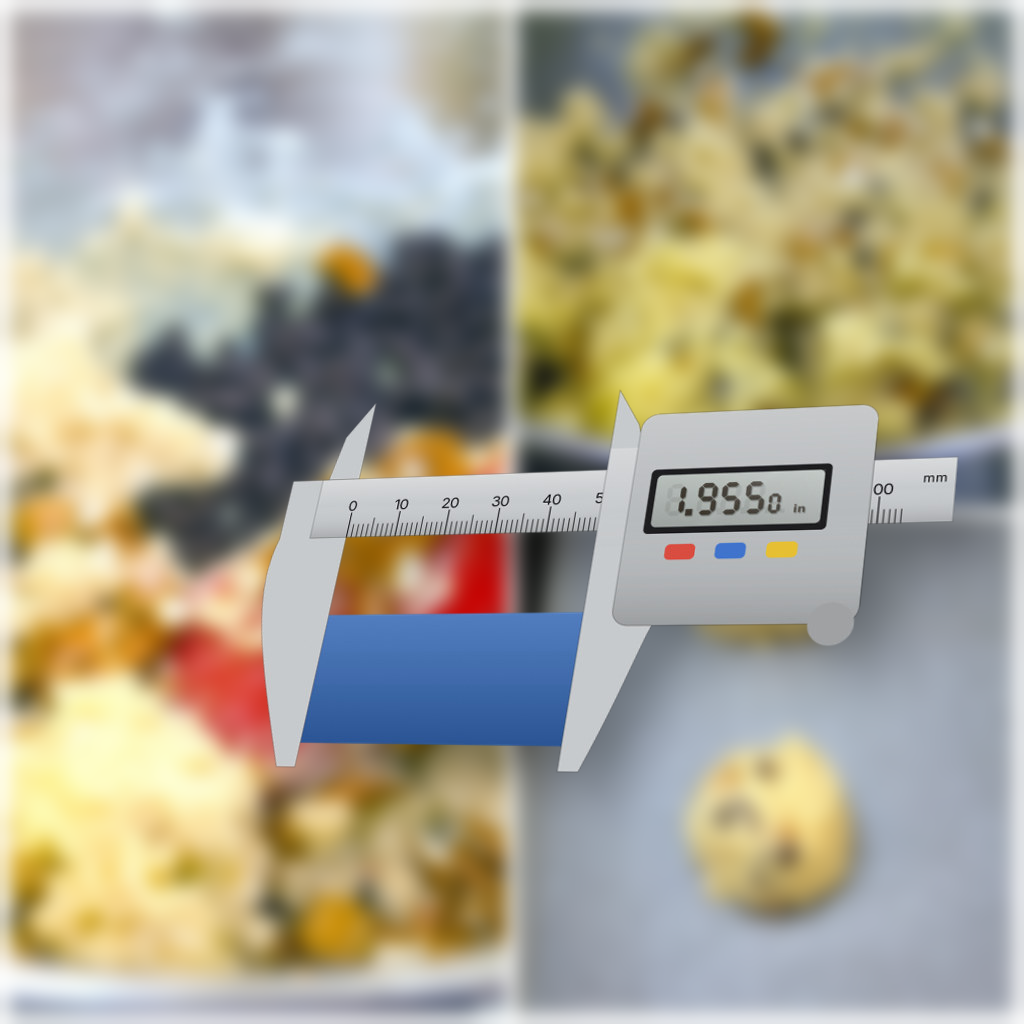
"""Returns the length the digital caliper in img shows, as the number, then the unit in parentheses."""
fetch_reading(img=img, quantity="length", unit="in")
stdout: 1.9550 (in)
